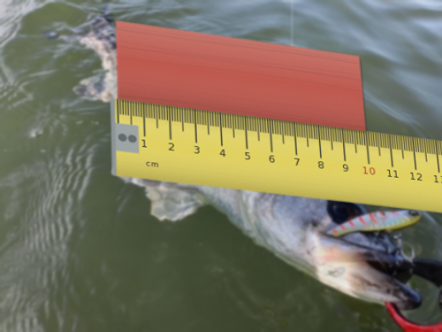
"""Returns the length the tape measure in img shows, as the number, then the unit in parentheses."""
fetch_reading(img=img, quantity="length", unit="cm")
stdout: 10 (cm)
